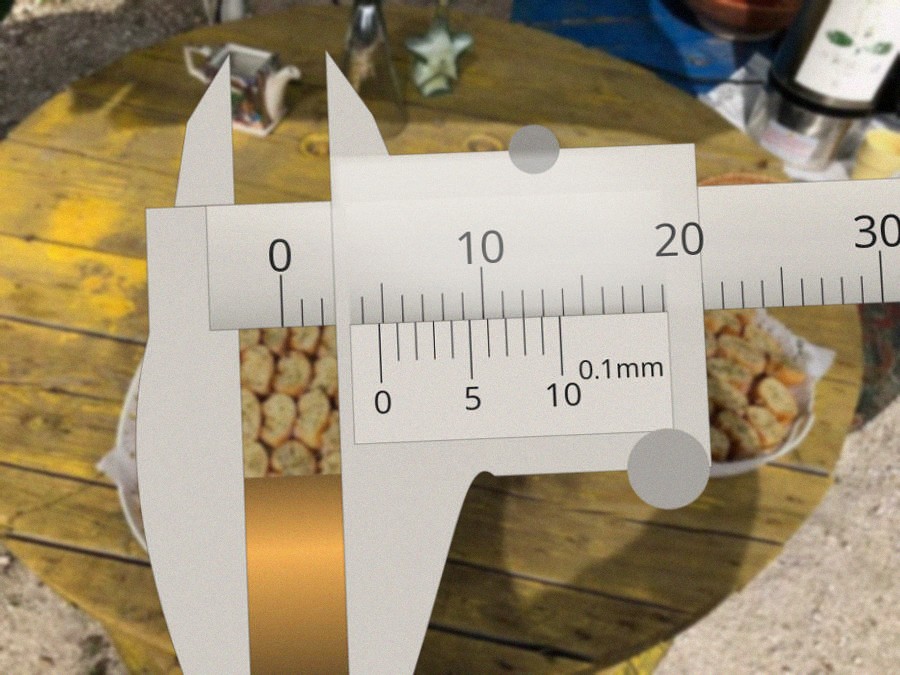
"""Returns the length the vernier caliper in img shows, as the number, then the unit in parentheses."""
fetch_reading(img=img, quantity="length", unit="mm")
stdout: 4.8 (mm)
